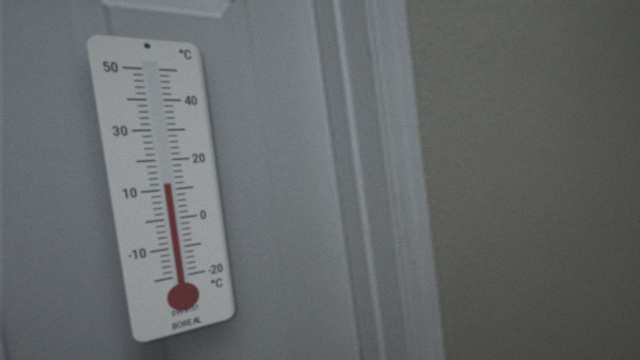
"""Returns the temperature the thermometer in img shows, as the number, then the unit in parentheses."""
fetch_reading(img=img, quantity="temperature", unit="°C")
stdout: 12 (°C)
